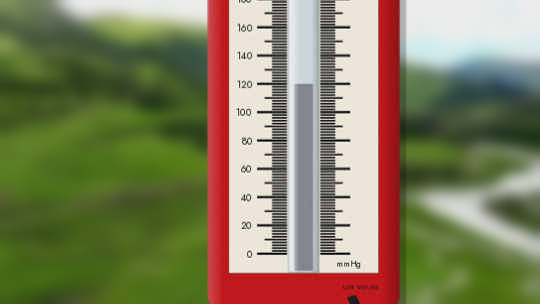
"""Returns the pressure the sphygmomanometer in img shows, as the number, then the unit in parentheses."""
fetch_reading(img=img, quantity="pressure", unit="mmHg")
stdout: 120 (mmHg)
